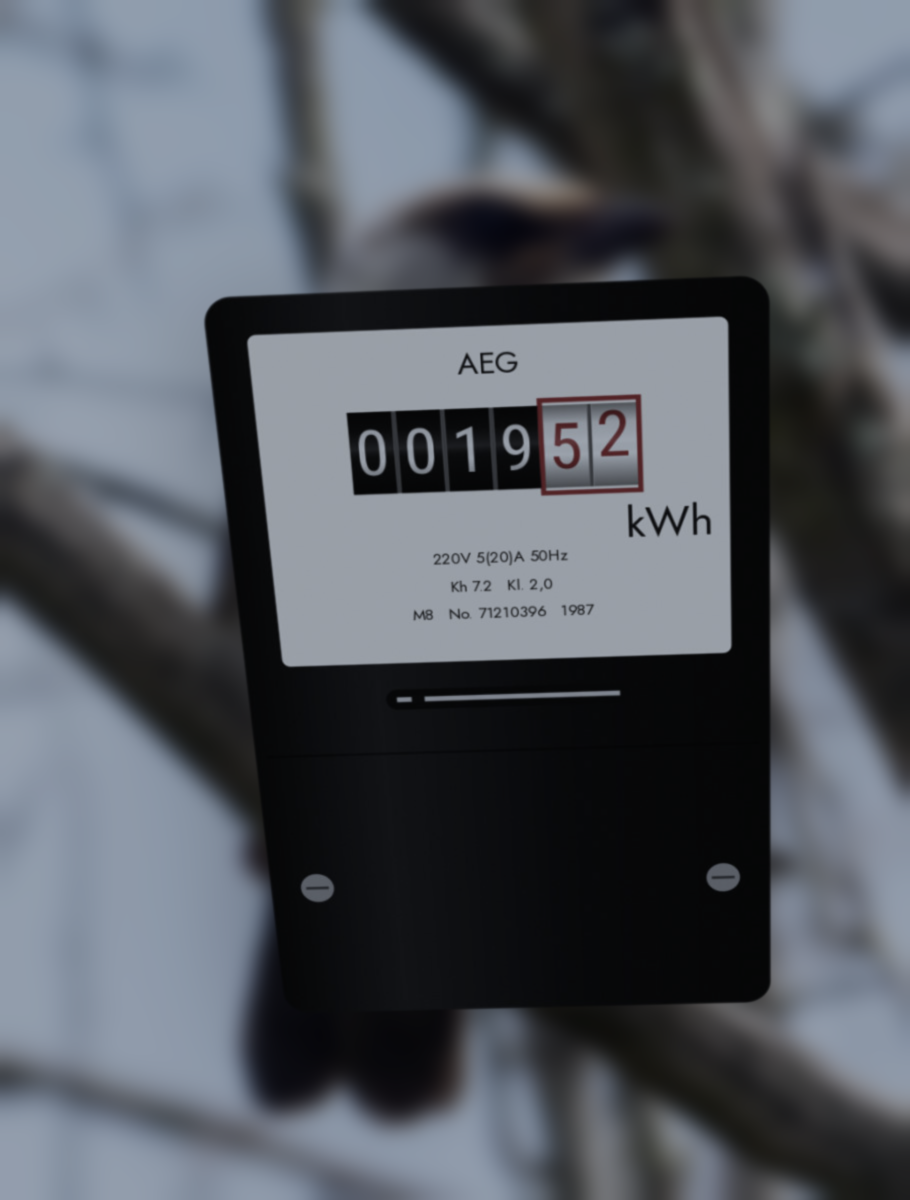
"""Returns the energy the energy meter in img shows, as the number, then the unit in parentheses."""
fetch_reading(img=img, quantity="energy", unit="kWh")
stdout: 19.52 (kWh)
